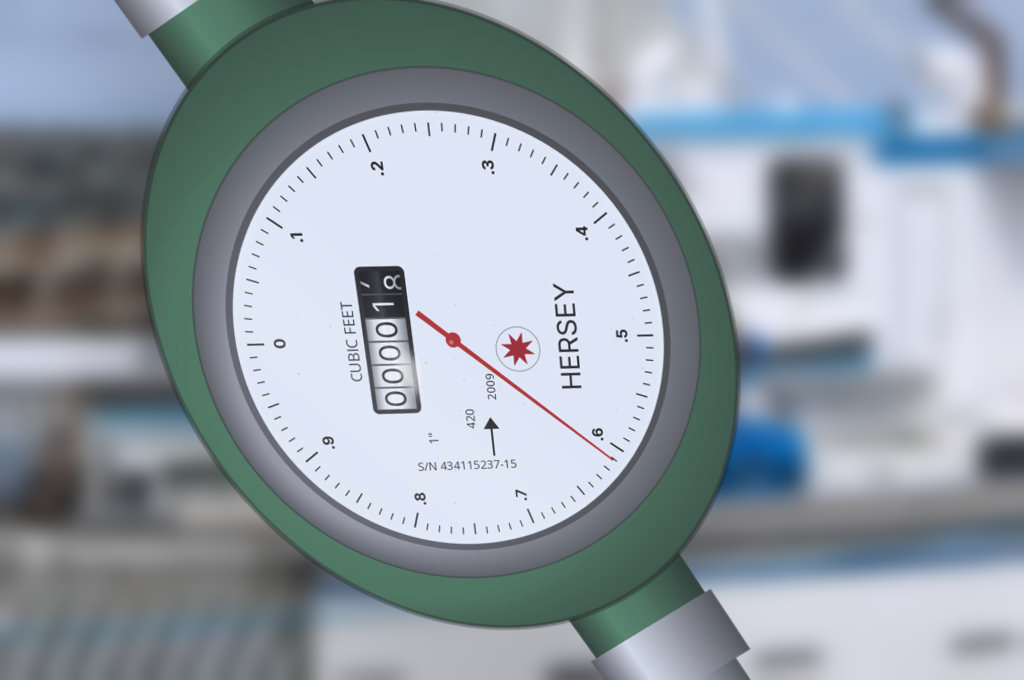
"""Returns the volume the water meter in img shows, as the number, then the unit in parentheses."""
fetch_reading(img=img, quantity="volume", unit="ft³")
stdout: 17.61 (ft³)
